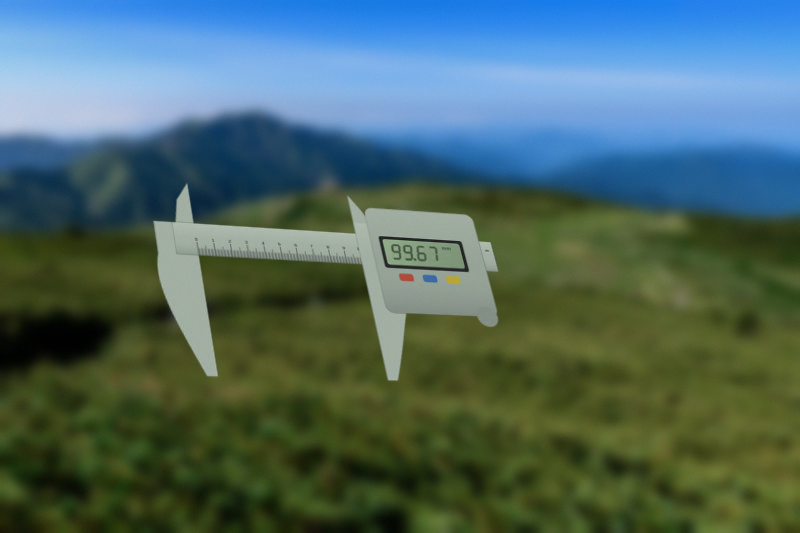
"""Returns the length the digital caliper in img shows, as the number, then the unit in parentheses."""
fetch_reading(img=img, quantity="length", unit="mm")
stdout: 99.67 (mm)
